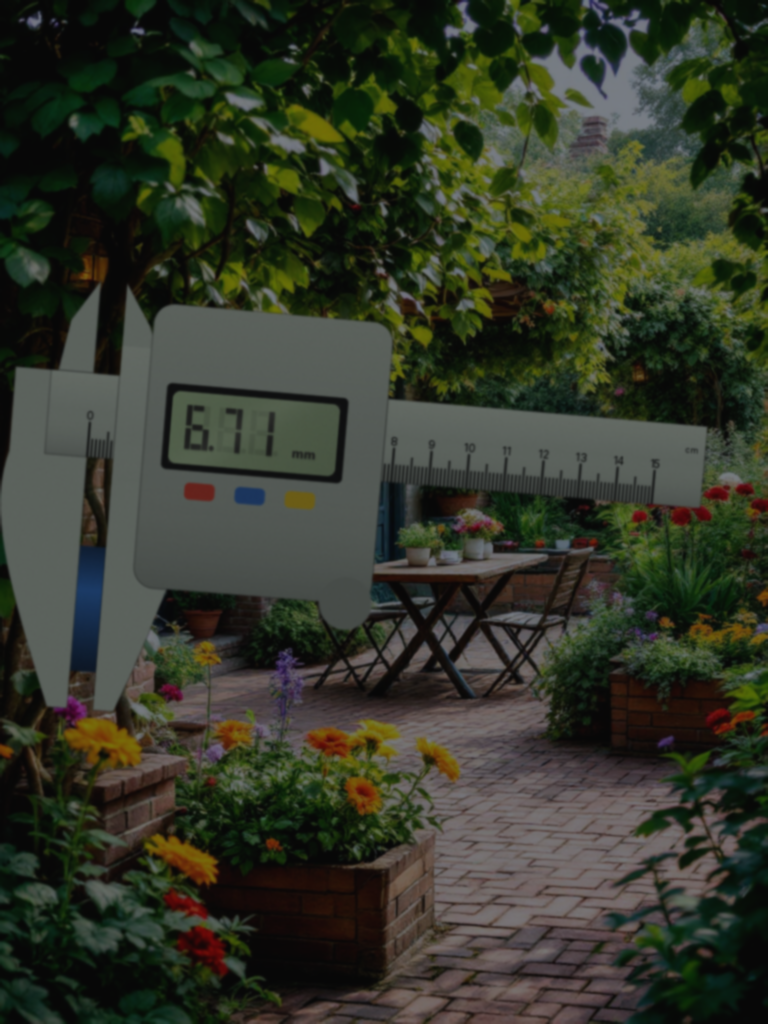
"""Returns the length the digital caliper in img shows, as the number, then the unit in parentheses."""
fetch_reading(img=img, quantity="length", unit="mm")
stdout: 6.71 (mm)
